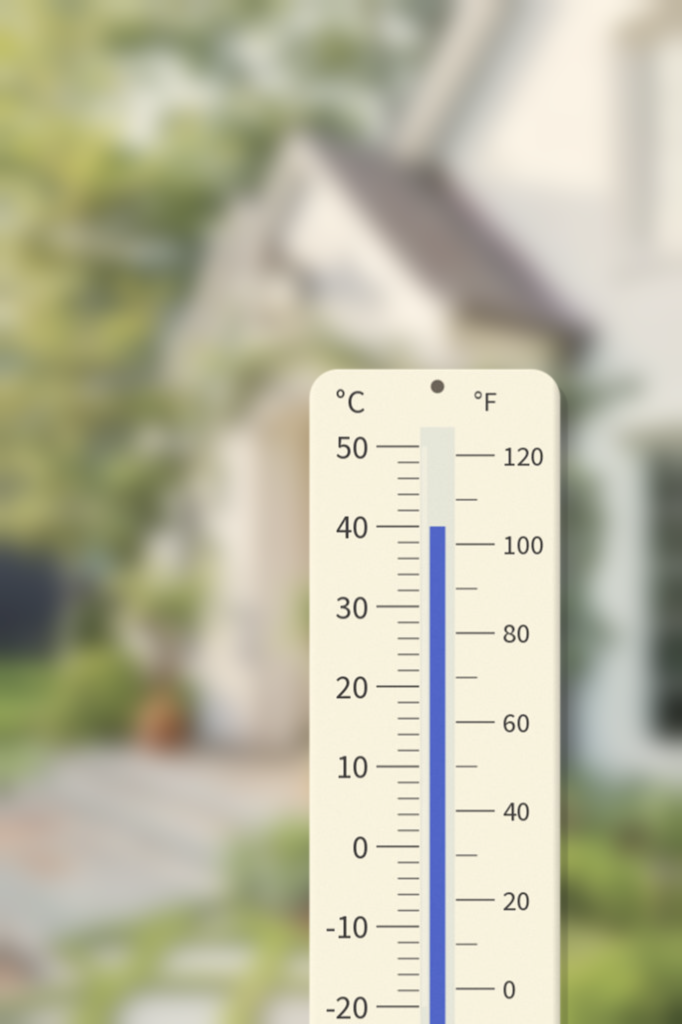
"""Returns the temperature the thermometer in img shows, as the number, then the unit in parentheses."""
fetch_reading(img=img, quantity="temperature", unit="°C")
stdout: 40 (°C)
